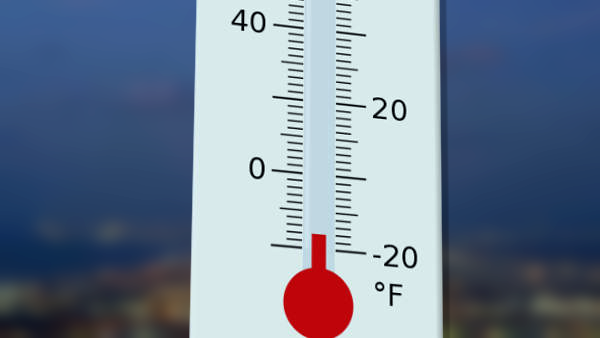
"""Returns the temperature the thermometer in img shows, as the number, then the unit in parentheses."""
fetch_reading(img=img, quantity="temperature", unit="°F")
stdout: -16 (°F)
